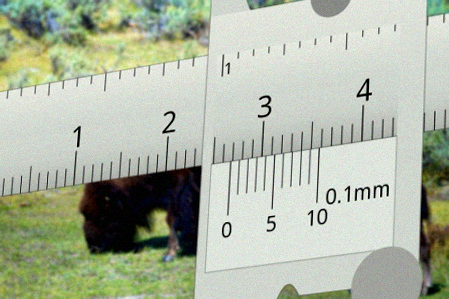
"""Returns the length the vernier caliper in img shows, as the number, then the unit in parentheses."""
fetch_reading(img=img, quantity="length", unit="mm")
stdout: 26.8 (mm)
